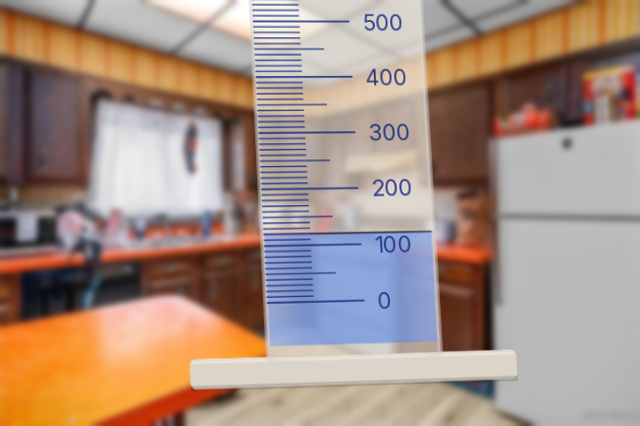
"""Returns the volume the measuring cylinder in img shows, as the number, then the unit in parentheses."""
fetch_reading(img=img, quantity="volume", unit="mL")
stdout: 120 (mL)
